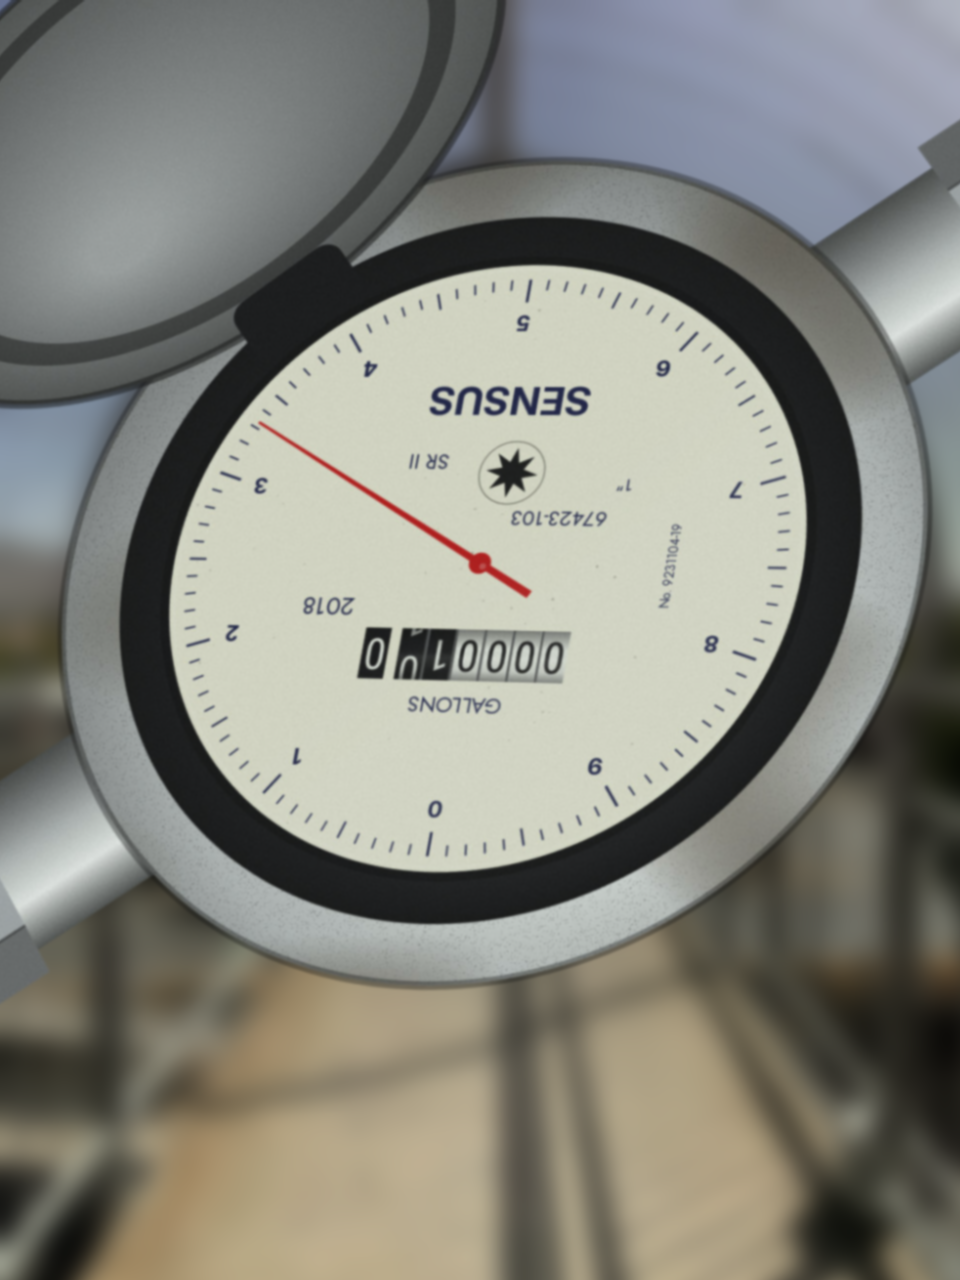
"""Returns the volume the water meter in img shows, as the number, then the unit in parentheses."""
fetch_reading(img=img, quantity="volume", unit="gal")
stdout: 103.3 (gal)
